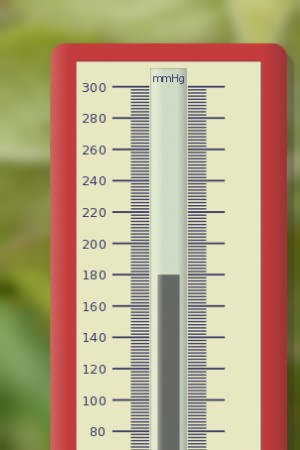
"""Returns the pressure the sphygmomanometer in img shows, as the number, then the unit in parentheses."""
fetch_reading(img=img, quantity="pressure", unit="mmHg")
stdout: 180 (mmHg)
